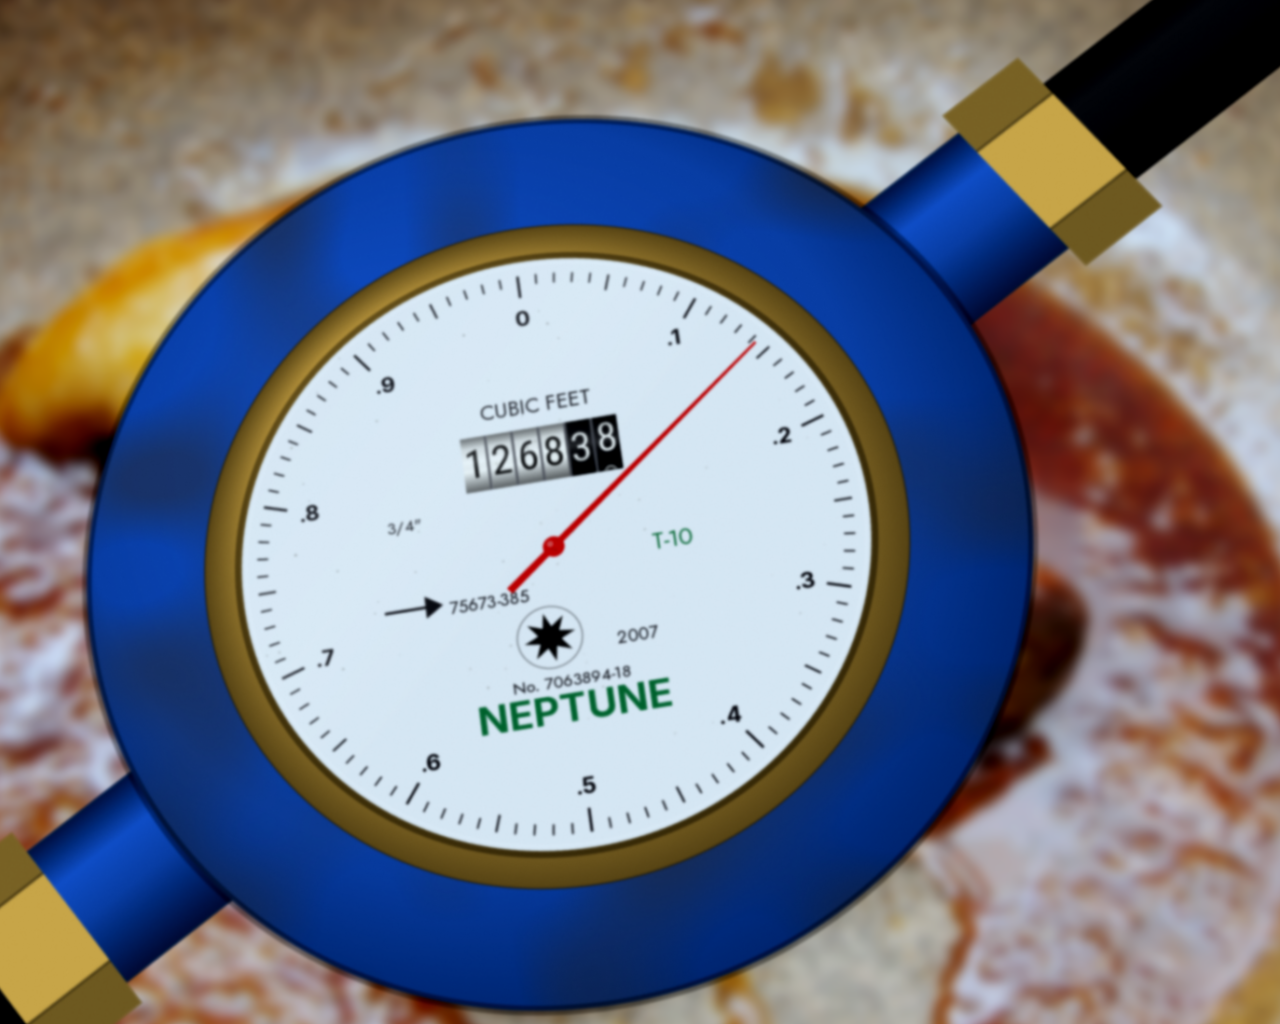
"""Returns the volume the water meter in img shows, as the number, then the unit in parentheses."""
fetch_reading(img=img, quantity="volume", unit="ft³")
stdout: 126838.14 (ft³)
